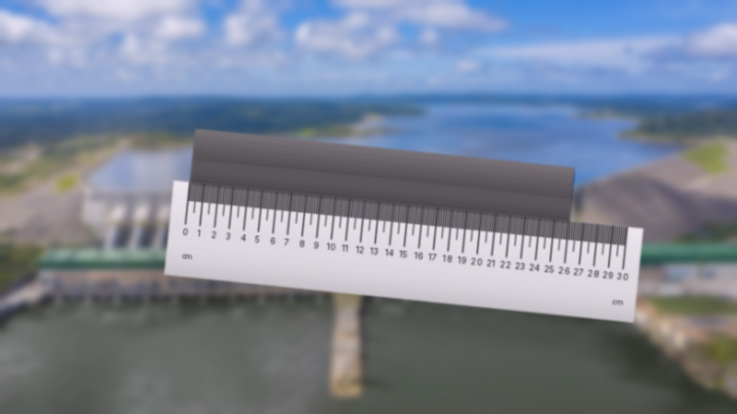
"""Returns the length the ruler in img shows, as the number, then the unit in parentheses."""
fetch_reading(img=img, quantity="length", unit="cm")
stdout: 26 (cm)
